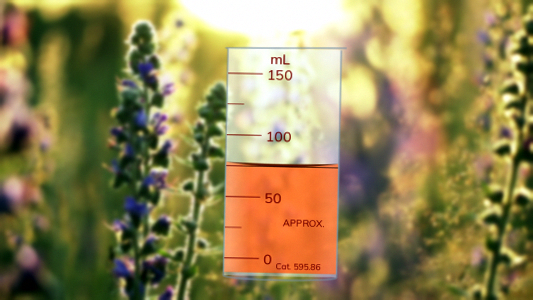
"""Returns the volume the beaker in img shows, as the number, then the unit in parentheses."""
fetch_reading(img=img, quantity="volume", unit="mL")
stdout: 75 (mL)
